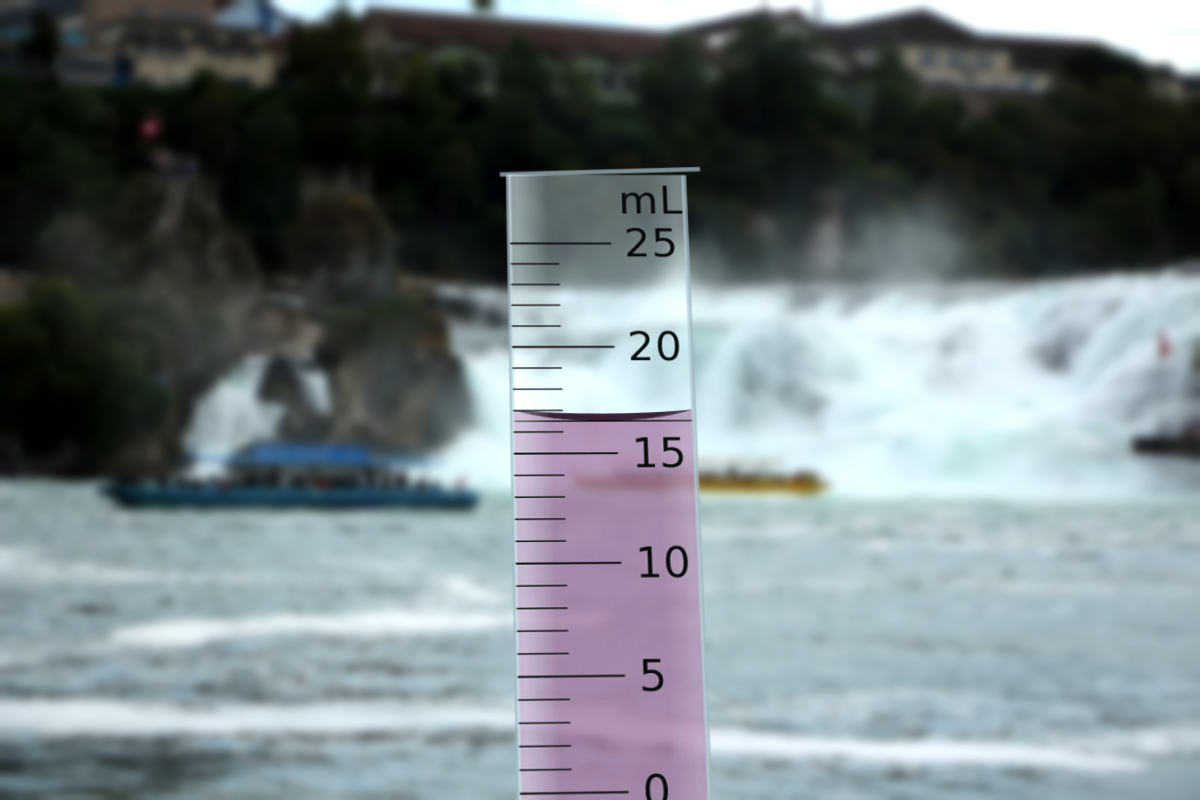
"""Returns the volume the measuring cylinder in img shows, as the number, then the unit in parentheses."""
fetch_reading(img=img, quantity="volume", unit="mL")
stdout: 16.5 (mL)
